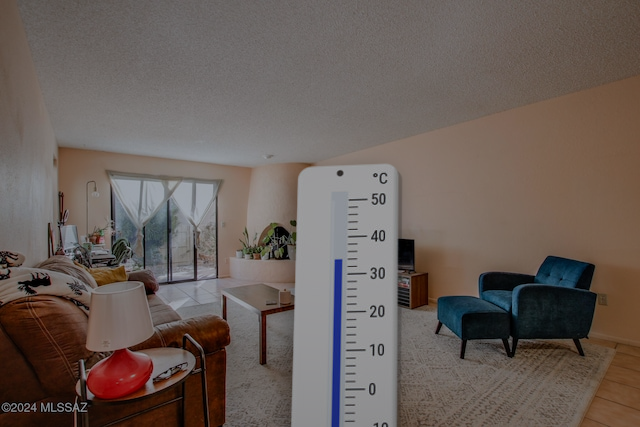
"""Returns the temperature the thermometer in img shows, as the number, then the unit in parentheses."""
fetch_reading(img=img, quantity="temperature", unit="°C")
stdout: 34 (°C)
